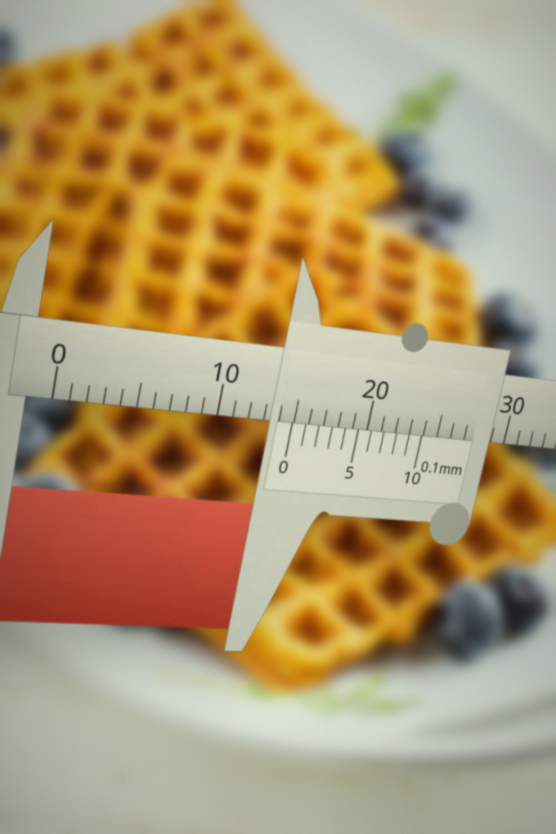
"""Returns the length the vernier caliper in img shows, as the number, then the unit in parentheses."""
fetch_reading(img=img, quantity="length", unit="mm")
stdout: 14.9 (mm)
